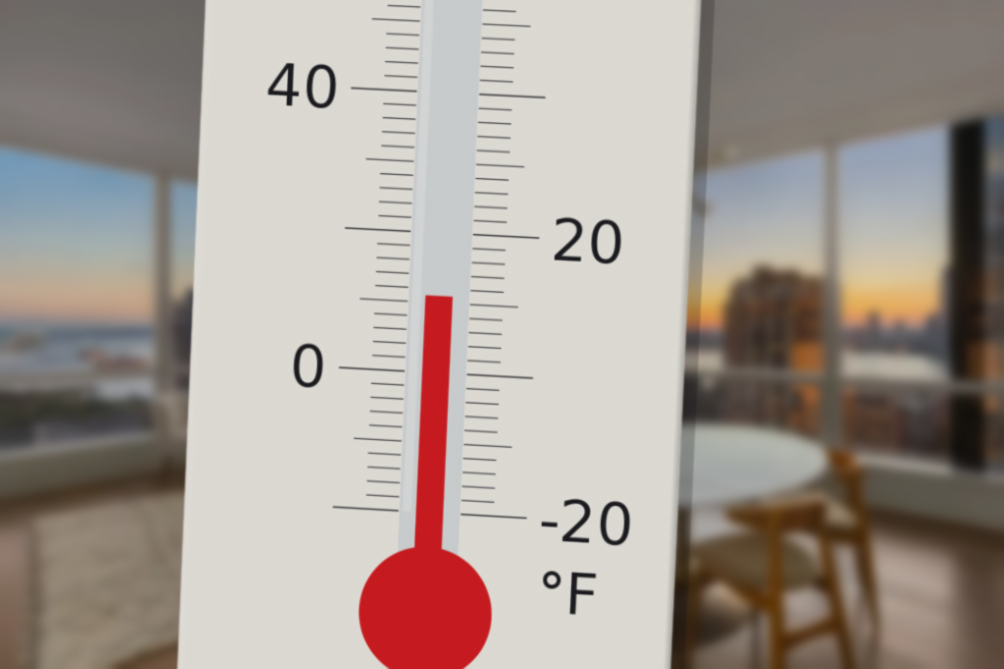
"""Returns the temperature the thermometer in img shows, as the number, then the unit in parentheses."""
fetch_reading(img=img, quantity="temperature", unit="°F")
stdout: 11 (°F)
